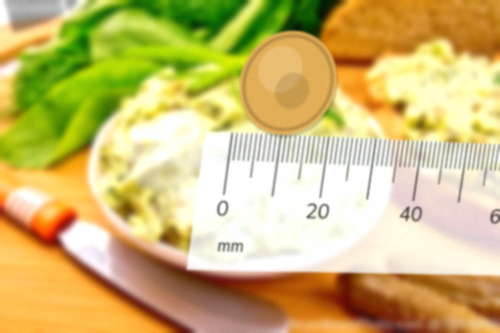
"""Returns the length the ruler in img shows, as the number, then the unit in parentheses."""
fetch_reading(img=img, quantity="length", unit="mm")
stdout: 20 (mm)
